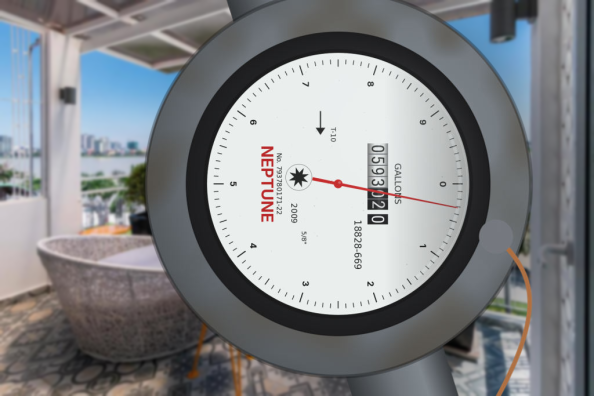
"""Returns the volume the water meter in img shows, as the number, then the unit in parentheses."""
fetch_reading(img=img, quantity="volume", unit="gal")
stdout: 593020.3 (gal)
